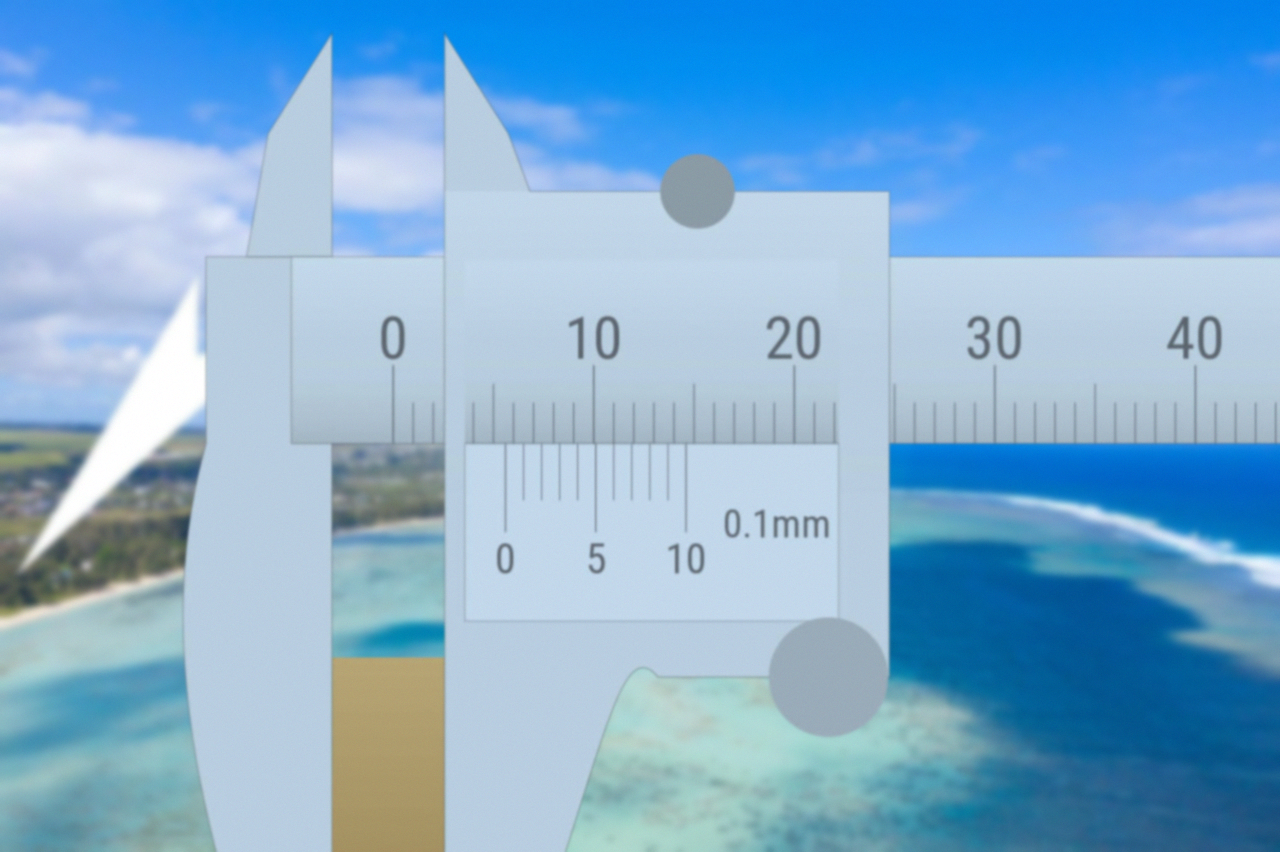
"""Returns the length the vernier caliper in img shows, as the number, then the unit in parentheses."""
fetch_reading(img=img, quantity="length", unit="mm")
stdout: 5.6 (mm)
